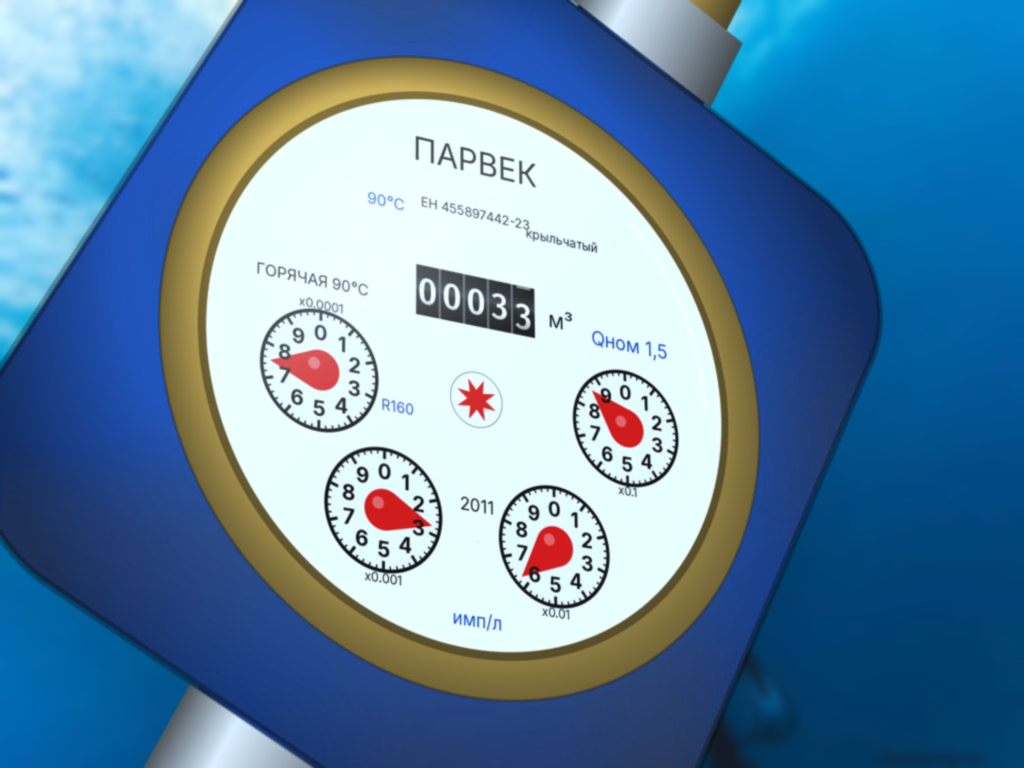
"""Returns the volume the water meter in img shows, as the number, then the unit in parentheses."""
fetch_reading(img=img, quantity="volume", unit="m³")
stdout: 32.8627 (m³)
